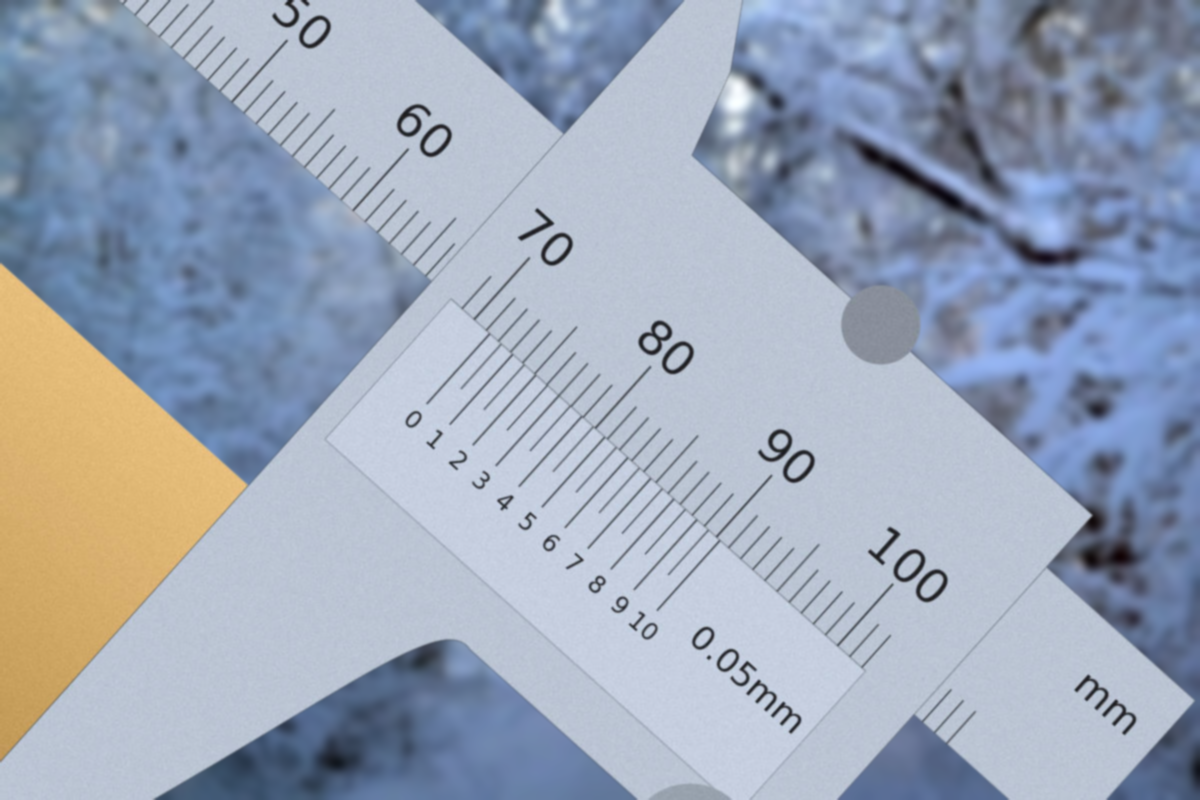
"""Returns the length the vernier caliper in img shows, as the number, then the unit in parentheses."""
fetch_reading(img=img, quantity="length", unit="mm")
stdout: 71.3 (mm)
